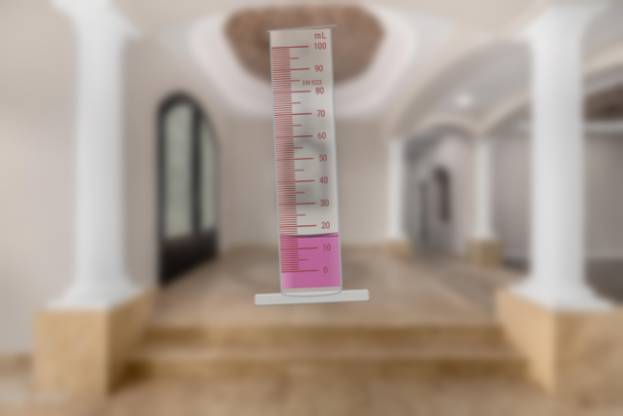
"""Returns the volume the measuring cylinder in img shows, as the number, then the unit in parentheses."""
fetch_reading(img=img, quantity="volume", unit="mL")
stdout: 15 (mL)
